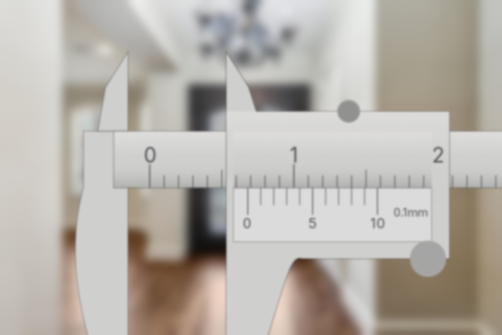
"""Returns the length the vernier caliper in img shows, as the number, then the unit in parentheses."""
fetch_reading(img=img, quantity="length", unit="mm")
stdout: 6.8 (mm)
